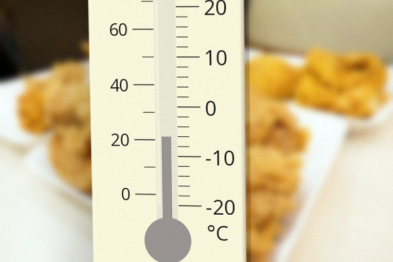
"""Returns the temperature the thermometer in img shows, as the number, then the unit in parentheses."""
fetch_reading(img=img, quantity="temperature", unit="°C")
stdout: -6 (°C)
